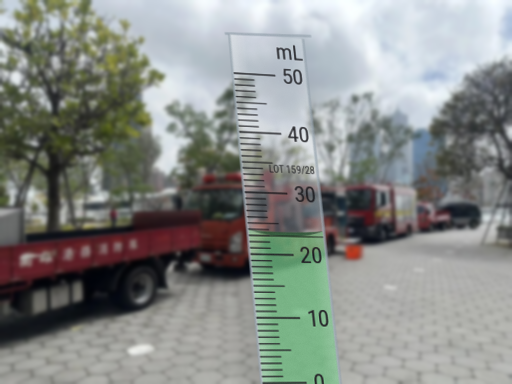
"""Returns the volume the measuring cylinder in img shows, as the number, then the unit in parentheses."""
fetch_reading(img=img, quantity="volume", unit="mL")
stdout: 23 (mL)
